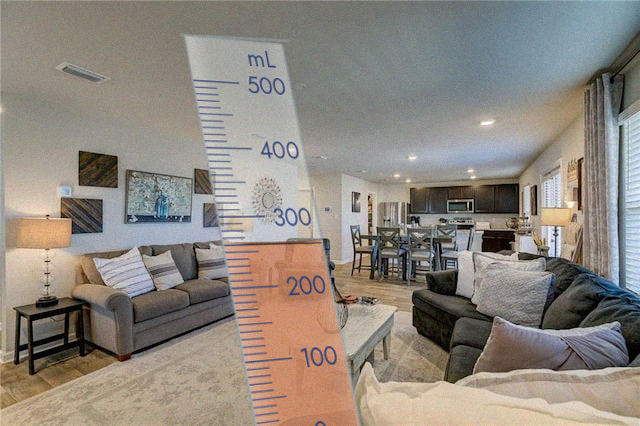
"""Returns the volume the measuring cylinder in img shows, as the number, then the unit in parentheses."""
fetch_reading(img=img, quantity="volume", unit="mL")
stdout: 260 (mL)
